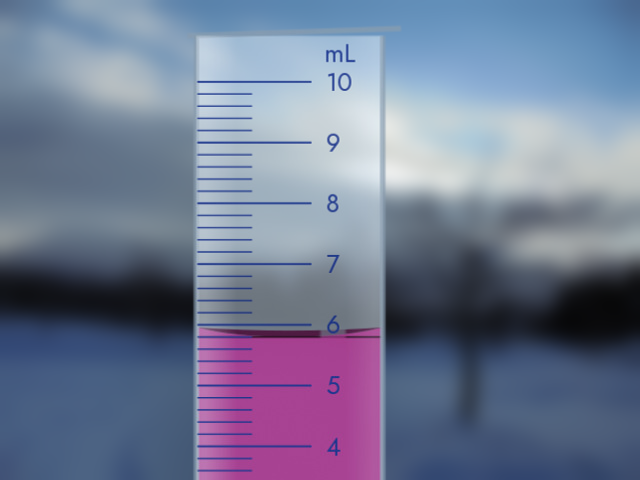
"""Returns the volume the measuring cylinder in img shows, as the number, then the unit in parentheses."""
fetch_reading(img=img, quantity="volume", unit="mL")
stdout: 5.8 (mL)
